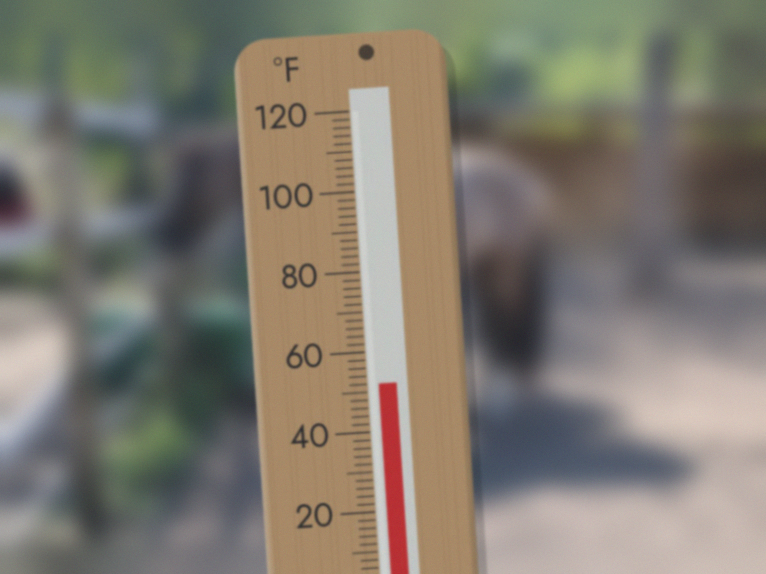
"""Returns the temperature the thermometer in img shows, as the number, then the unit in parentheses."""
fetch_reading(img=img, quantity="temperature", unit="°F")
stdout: 52 (°F)
